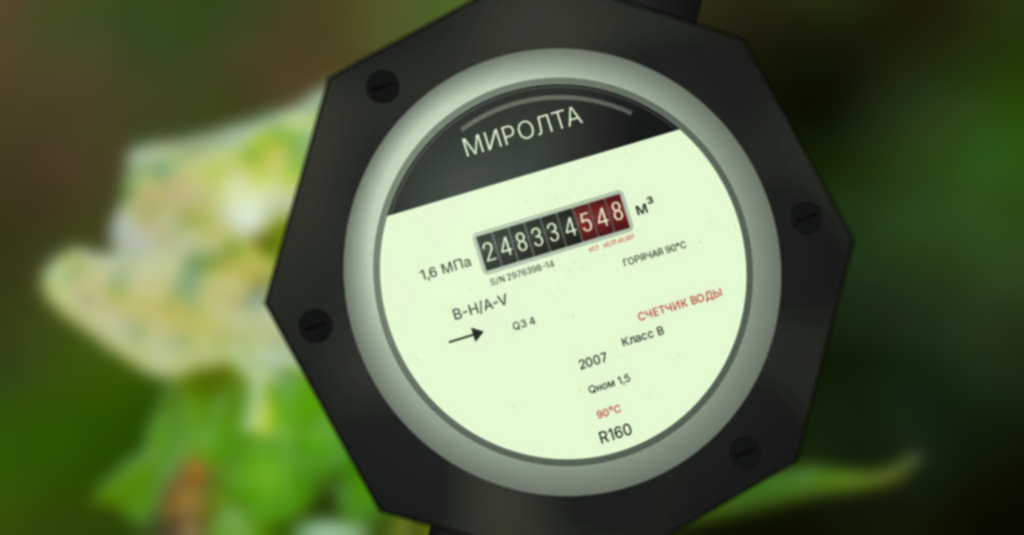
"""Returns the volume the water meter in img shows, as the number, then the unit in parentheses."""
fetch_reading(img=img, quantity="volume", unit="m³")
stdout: 248334.548 (m³)
